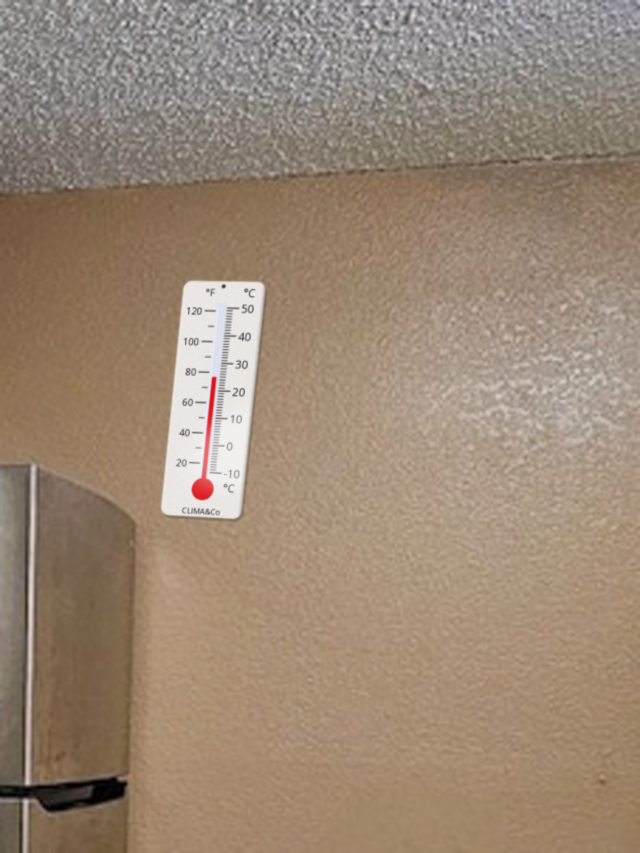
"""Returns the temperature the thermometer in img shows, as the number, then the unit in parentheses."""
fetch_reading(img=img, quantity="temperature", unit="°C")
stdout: 25 (°C)
